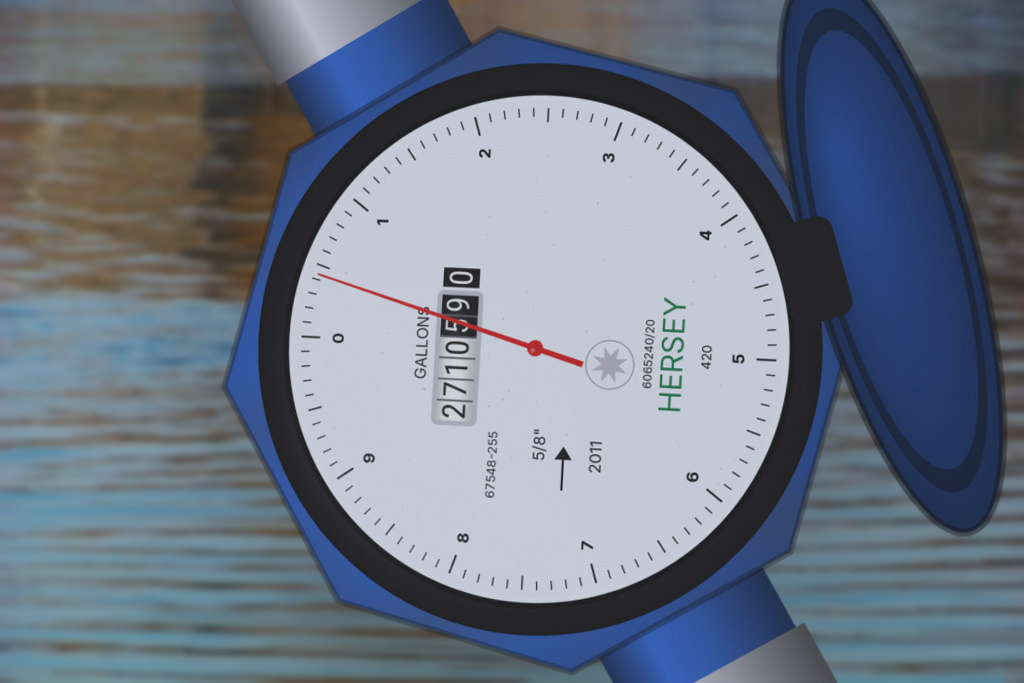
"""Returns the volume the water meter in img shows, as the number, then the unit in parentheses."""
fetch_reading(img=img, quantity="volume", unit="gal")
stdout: 2710590.4 (gal)
